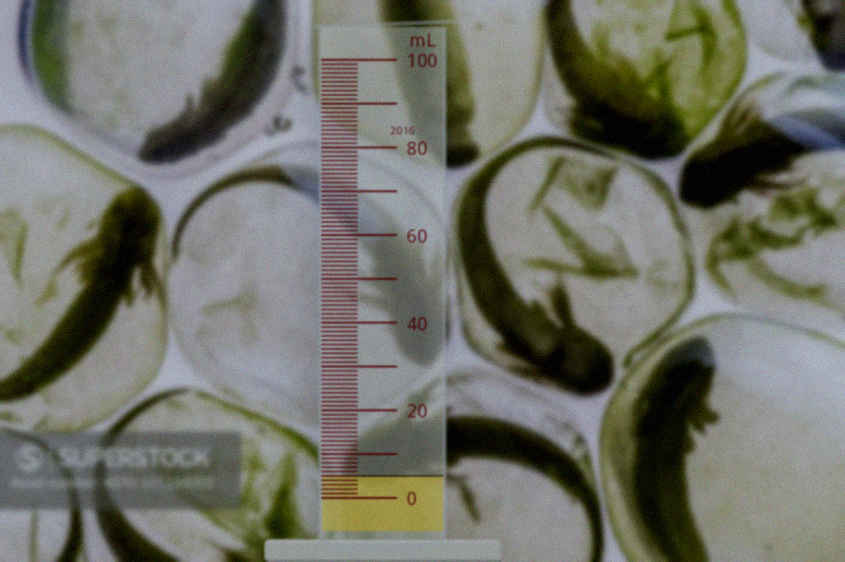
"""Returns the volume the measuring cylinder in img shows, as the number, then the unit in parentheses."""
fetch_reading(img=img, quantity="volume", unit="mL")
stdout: 5 (mL)
